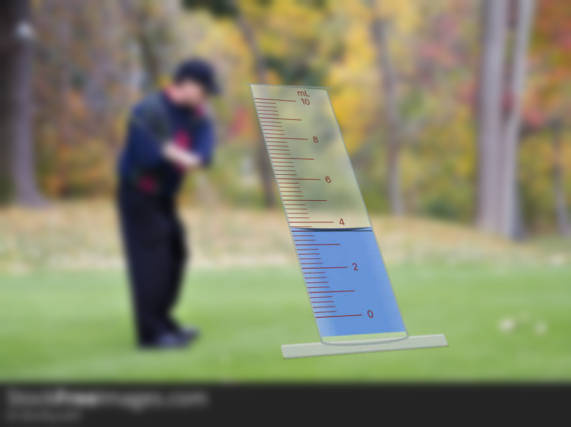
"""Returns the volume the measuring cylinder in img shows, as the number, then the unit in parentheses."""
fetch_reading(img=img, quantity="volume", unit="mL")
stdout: 3.6 (mL)
